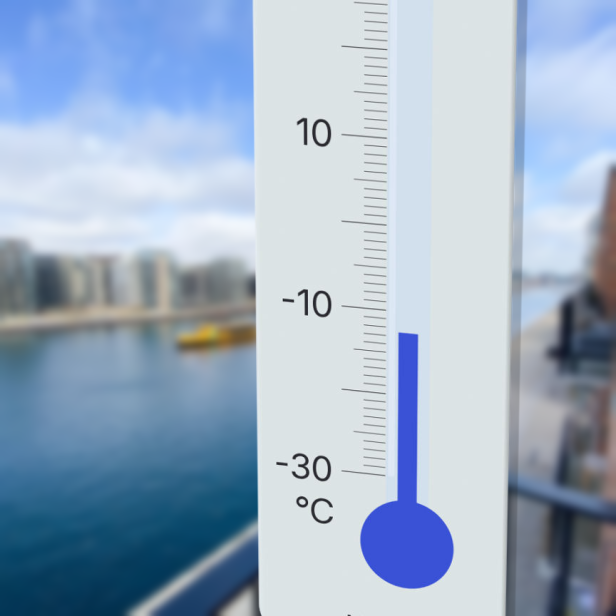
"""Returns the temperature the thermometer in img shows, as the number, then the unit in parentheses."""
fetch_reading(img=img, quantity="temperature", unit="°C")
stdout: -12.5 (°C)
